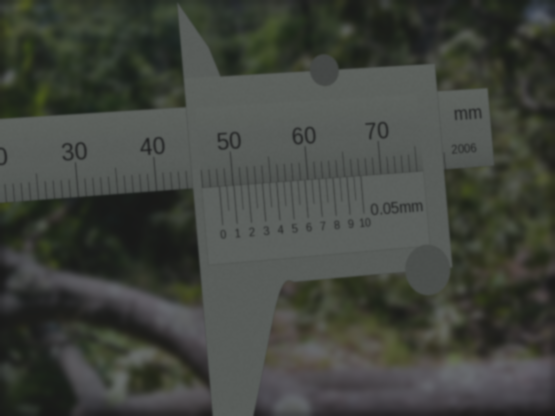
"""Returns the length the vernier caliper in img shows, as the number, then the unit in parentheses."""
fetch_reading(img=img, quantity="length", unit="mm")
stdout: 48.2 (mm)
